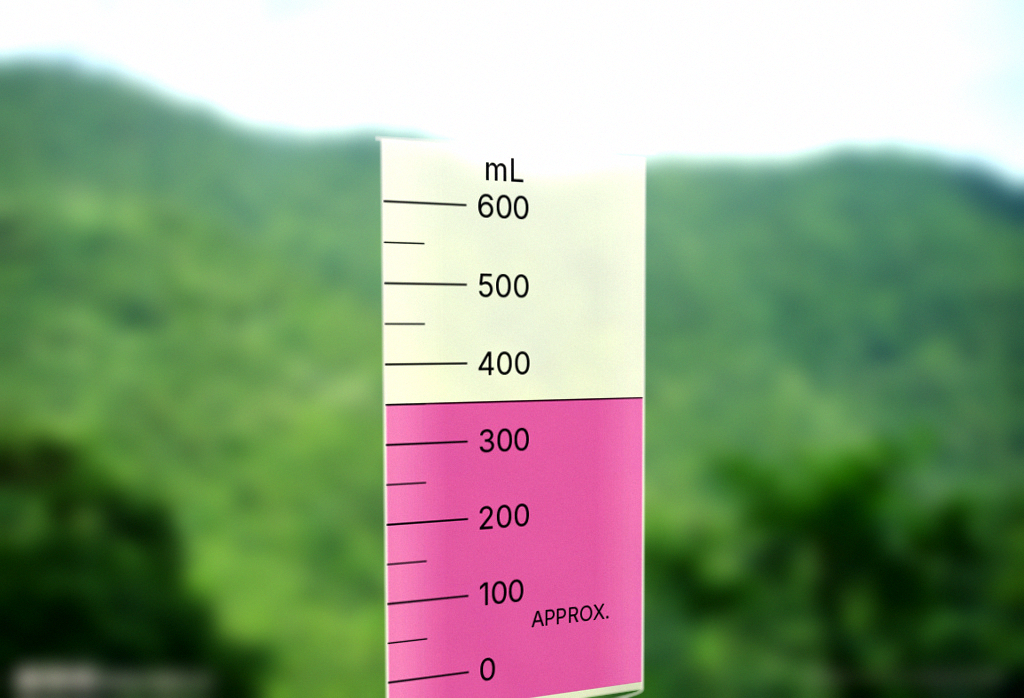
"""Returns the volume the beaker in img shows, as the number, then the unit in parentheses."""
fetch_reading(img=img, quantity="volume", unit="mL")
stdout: 350 (mL)
